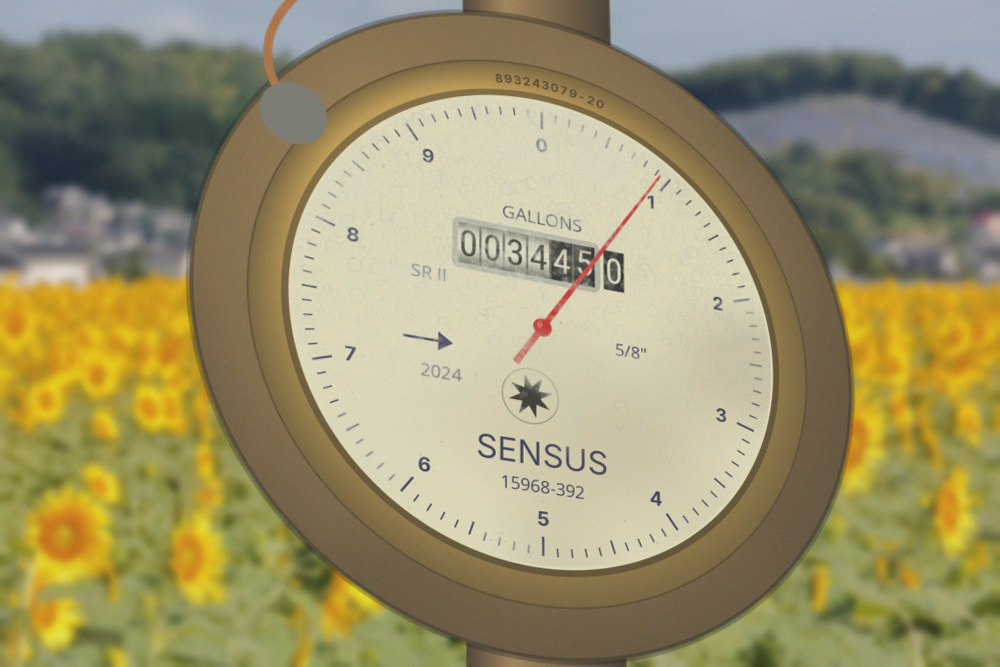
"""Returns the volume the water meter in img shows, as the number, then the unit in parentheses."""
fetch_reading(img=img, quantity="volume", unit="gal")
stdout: 34450.9 (gal)
